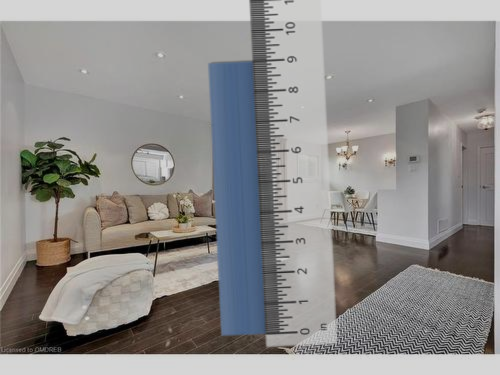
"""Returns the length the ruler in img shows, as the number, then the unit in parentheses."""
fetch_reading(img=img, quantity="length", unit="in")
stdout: 9 (in)
